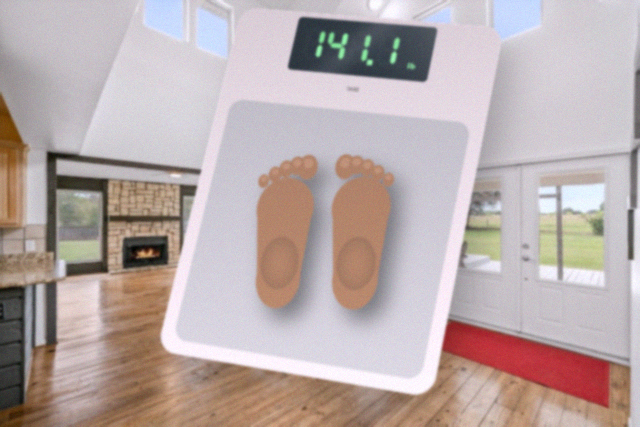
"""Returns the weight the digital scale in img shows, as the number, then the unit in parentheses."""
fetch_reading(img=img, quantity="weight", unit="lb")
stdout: 141.1 (lb)
